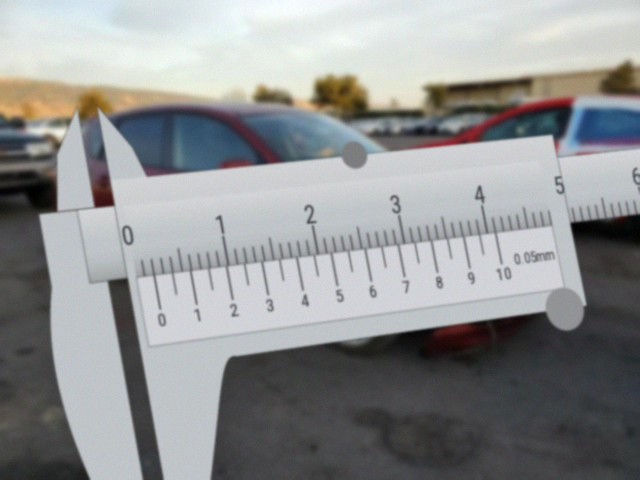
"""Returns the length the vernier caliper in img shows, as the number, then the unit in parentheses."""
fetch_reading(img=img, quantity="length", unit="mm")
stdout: 2.0 (mm)
